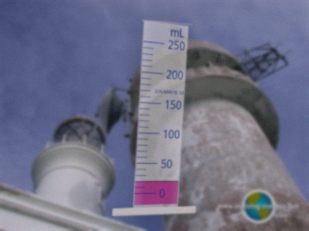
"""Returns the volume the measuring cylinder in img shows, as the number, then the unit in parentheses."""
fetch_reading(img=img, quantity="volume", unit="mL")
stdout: 20 (mL)
